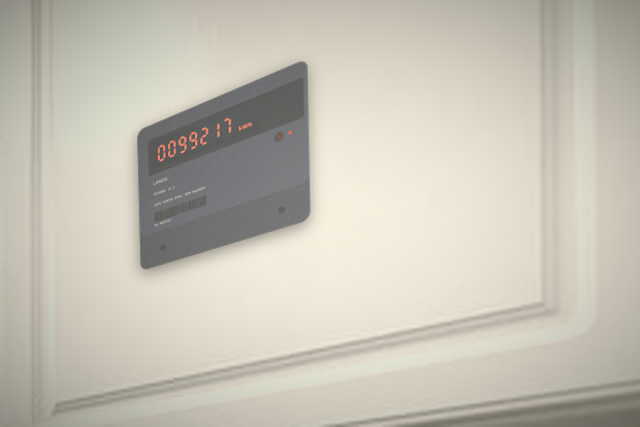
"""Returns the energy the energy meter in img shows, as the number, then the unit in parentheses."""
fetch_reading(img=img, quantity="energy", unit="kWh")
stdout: 99217 (kWh)
